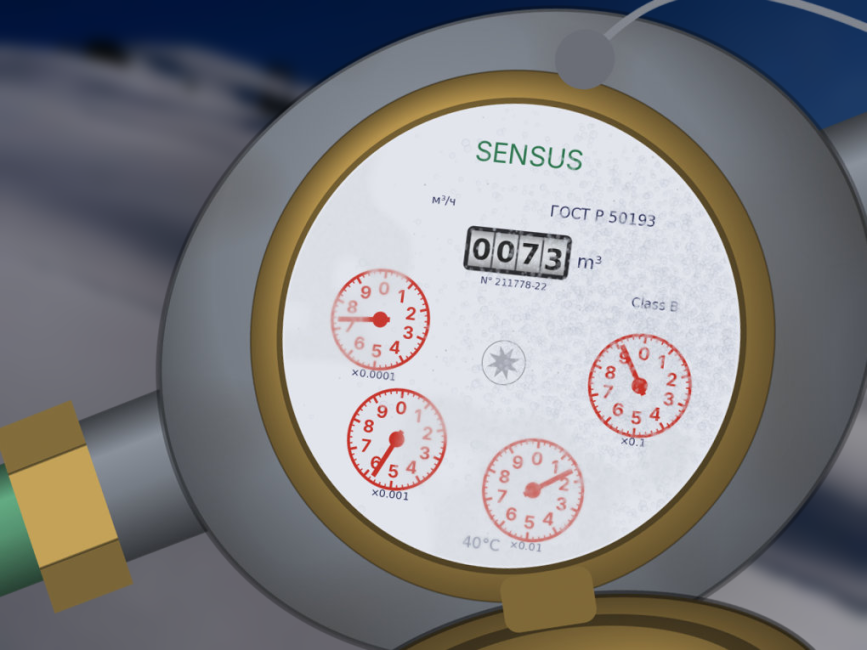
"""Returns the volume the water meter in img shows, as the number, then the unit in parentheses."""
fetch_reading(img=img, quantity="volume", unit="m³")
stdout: 72.9157 (m³)
